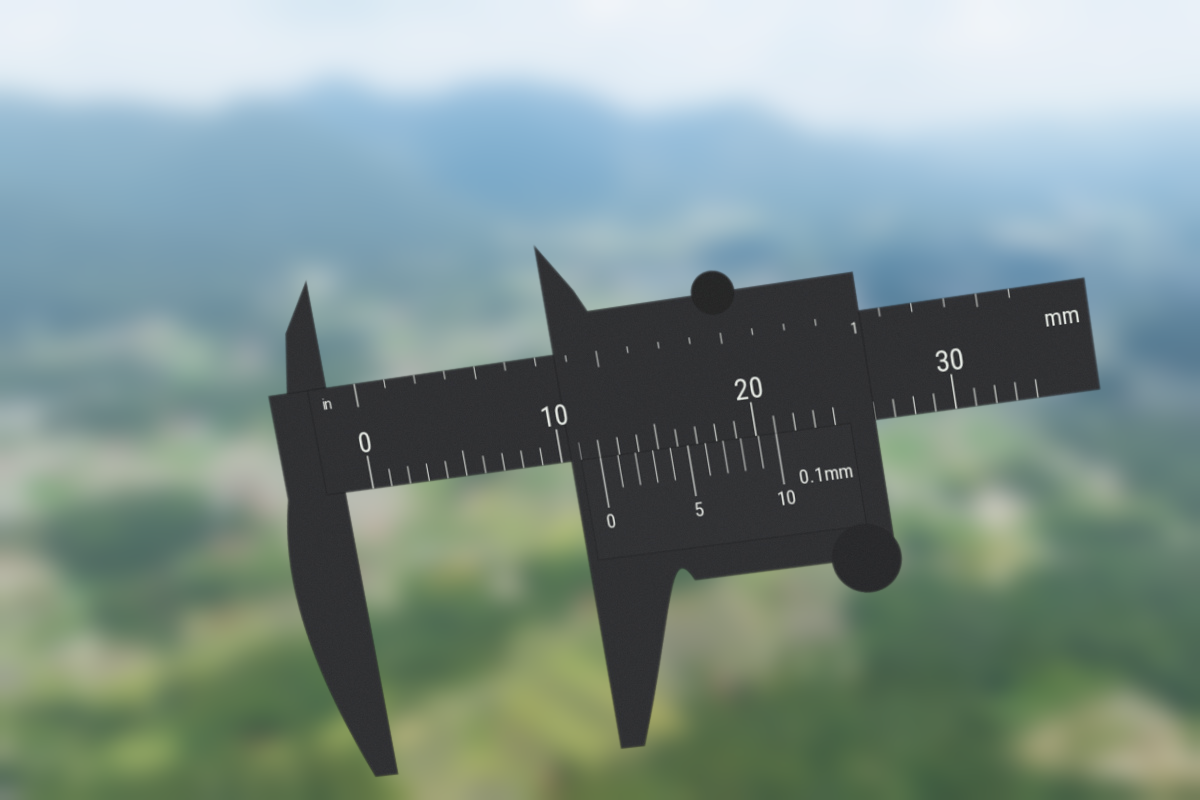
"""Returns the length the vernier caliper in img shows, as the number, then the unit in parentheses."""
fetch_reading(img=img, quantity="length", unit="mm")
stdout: 12.0 (mm)
